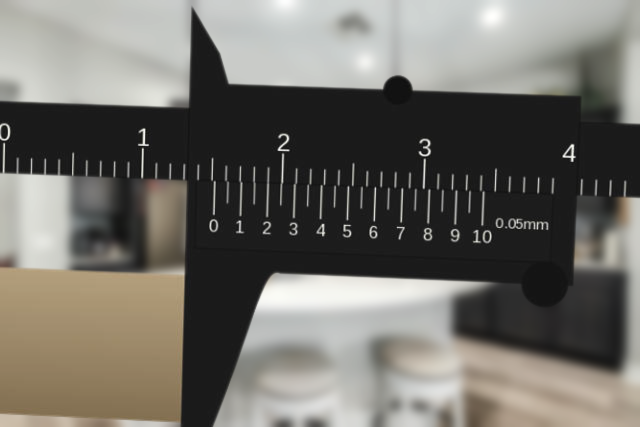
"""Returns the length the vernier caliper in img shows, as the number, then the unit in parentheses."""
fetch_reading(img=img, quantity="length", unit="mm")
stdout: 15.2 (mm)
